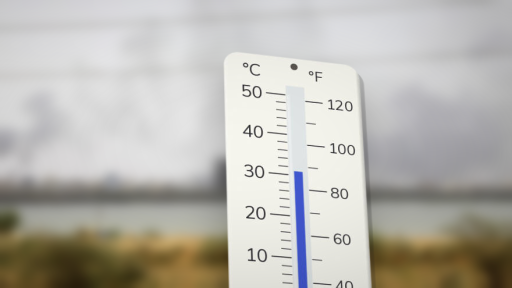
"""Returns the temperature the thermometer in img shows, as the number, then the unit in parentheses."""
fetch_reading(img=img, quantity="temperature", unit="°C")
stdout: 31 (°C)
